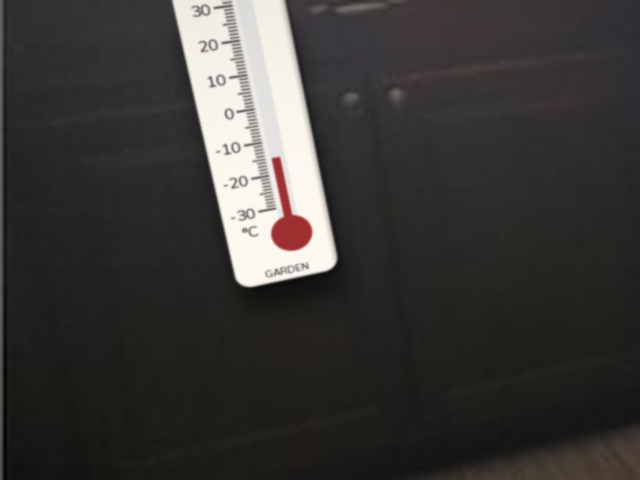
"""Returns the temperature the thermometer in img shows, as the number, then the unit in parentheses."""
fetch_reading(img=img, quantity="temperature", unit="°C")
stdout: -15 (°C)
